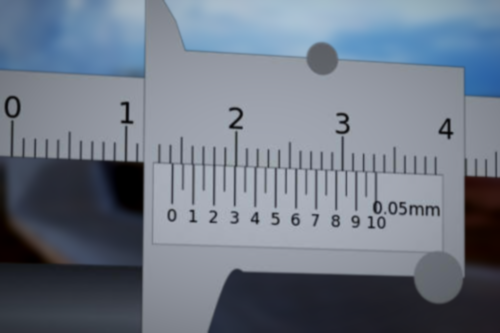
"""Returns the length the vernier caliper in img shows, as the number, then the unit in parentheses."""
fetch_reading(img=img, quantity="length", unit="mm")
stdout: 14.2 (mm)
